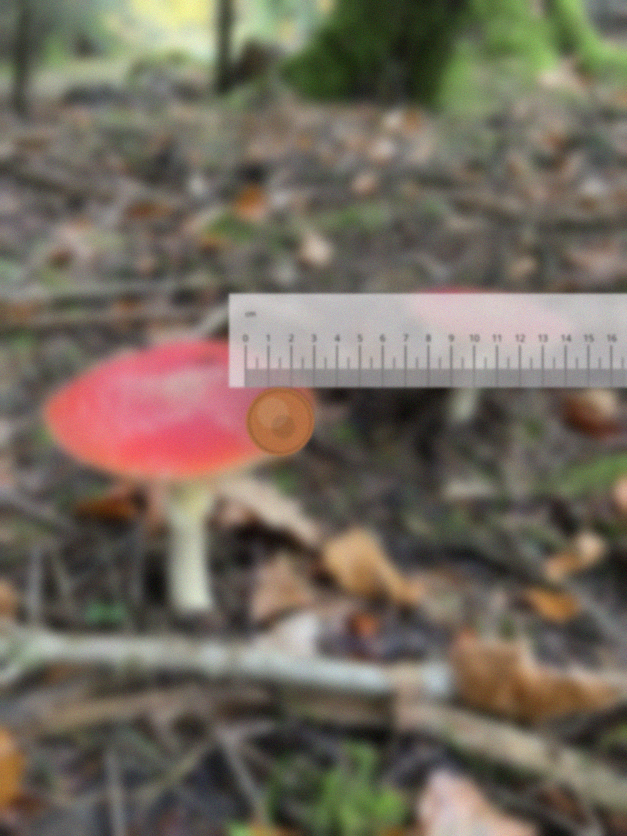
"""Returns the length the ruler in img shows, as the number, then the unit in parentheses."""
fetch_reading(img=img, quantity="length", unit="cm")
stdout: 3 (cm)
